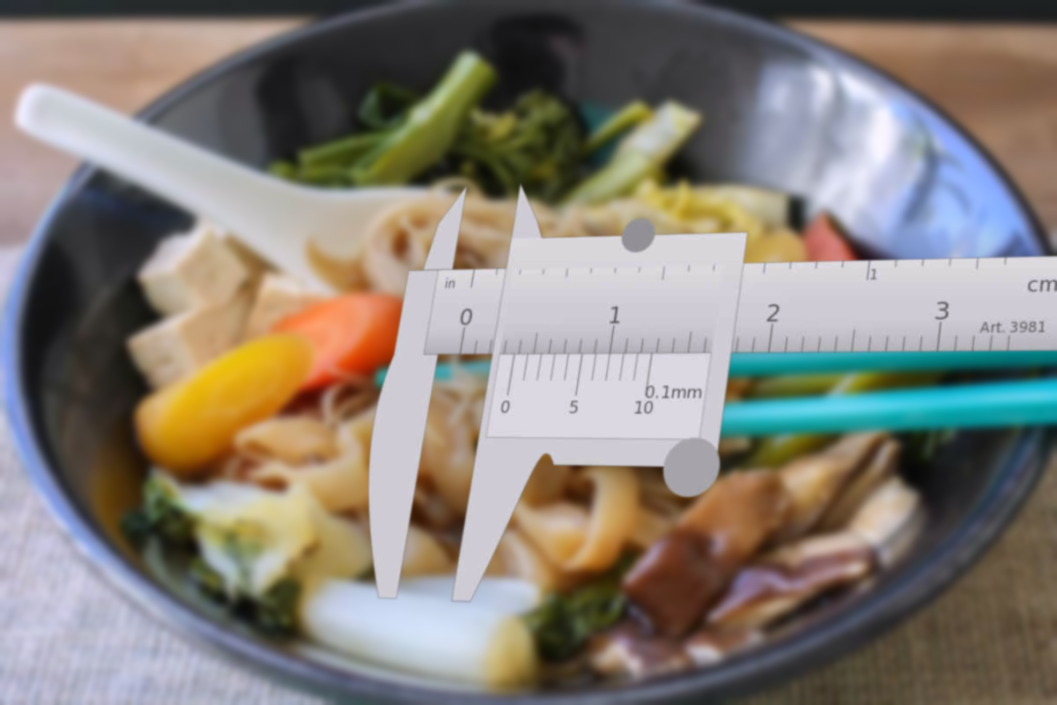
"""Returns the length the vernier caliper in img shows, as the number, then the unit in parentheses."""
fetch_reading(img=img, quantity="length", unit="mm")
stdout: 3.7 (mm)
